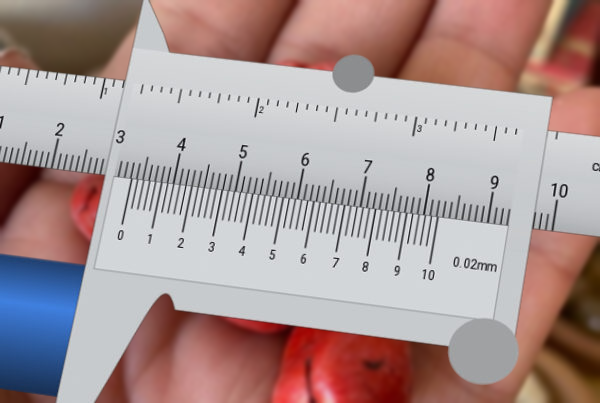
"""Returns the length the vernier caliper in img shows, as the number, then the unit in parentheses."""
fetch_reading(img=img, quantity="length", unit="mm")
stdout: 33.2 (mm)
